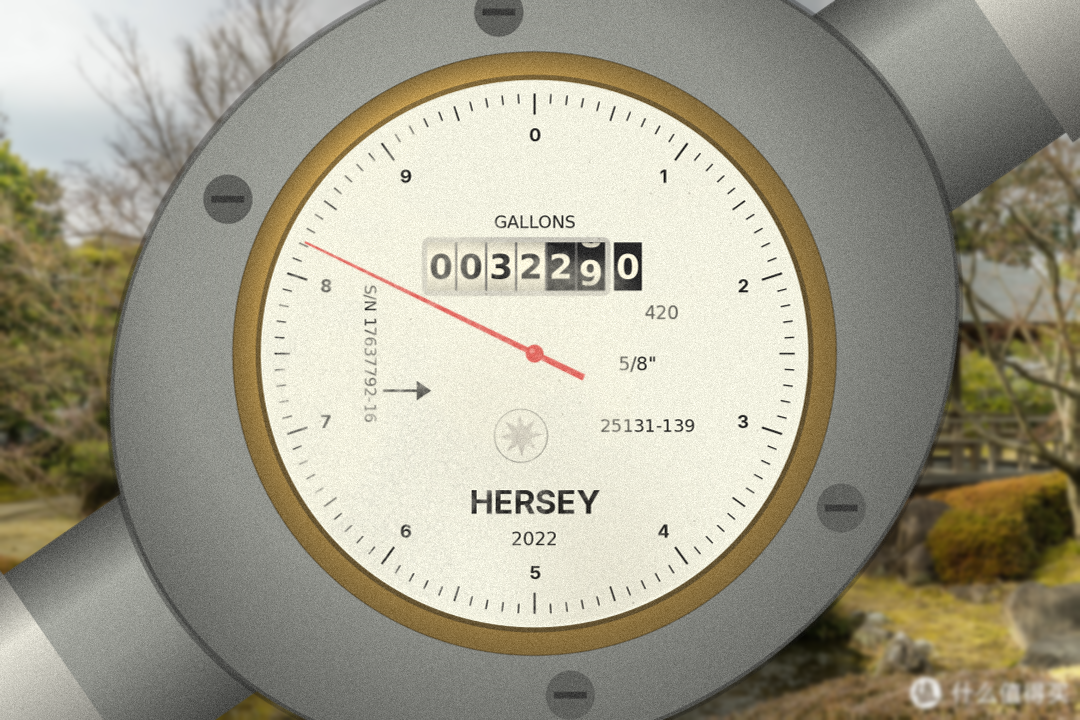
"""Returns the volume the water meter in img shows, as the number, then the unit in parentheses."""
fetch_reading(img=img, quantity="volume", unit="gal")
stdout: 32288.2 (gal)
